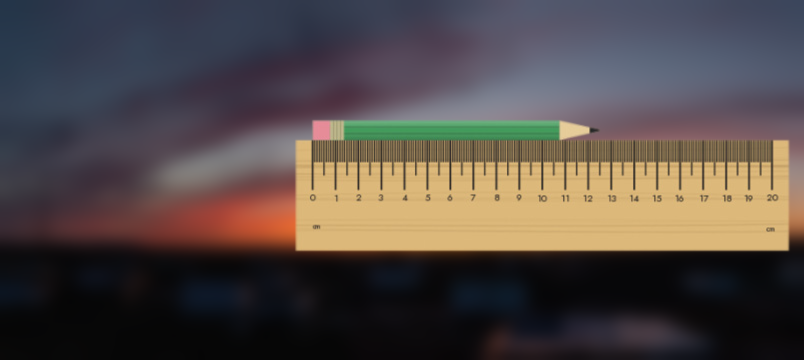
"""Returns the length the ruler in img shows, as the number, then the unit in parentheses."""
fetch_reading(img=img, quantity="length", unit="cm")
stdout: 12.5 (cm)
